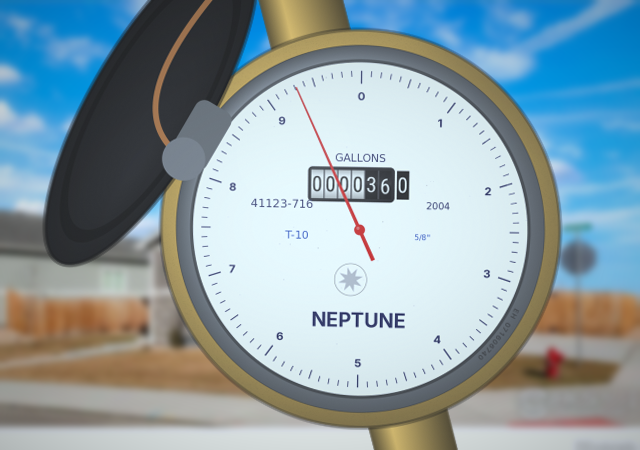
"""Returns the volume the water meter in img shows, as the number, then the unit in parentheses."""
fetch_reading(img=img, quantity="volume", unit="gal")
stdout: 359.3 (gal)
